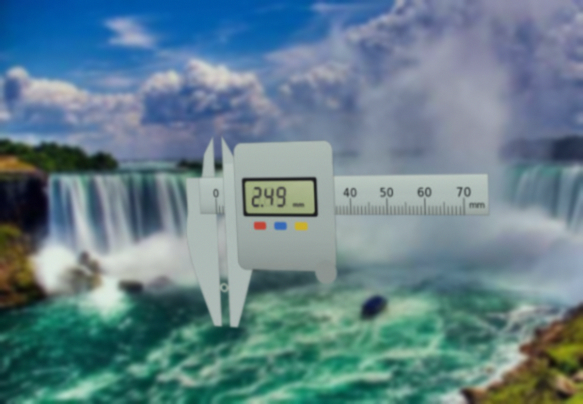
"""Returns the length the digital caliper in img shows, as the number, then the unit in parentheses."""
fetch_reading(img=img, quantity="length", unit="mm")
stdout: 2.49 (mm)
